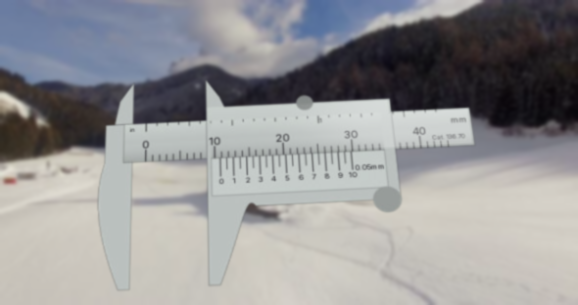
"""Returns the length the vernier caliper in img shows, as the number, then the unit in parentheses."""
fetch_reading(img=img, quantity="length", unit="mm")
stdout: 10.8 (mm)
